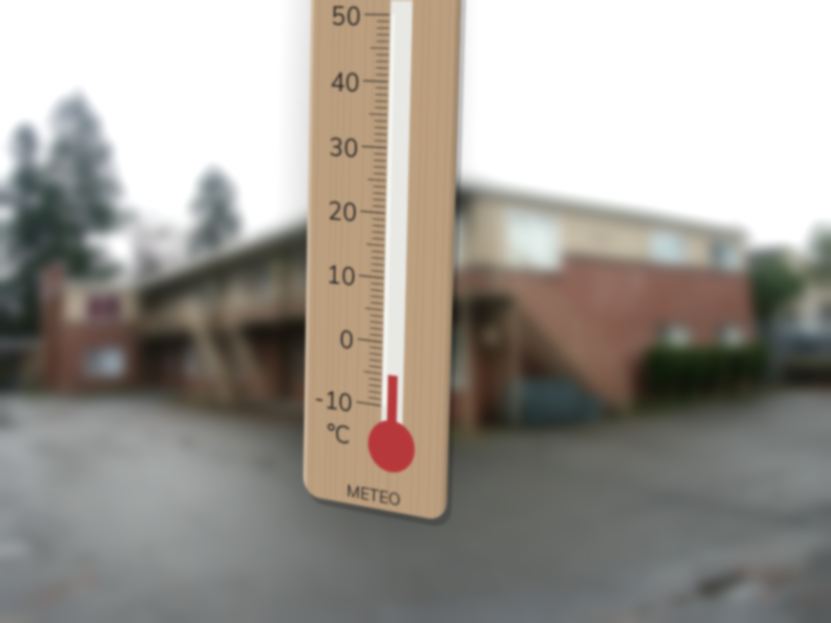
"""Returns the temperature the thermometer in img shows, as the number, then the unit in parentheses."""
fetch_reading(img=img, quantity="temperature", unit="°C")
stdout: -5 (°C)
